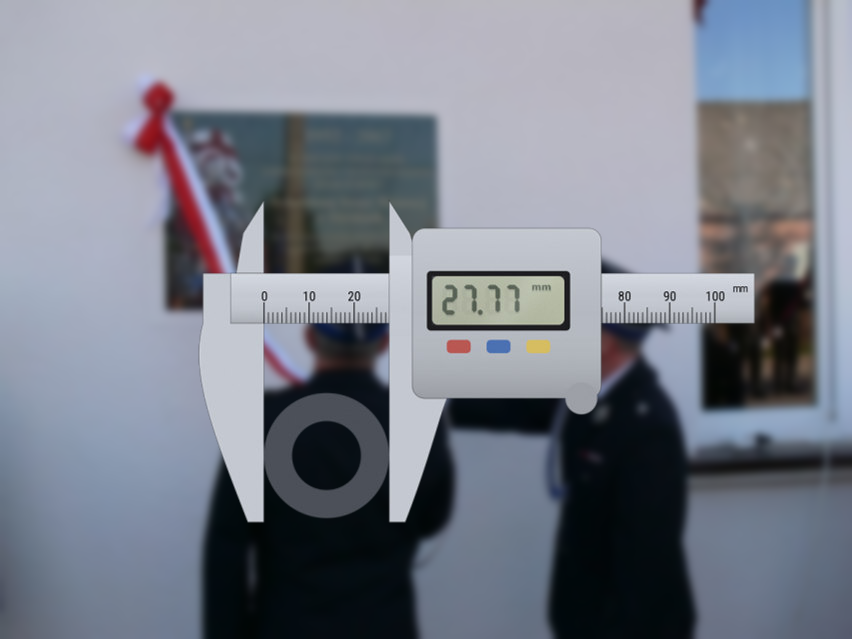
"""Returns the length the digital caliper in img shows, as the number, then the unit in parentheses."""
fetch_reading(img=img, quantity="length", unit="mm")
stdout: 27.77 (mm)
